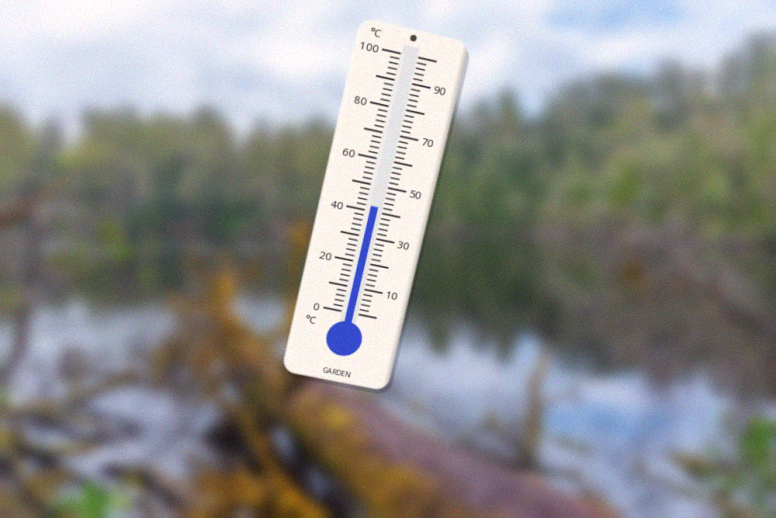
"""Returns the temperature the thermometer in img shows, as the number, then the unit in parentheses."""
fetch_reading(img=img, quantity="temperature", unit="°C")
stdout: 42 (°C)
